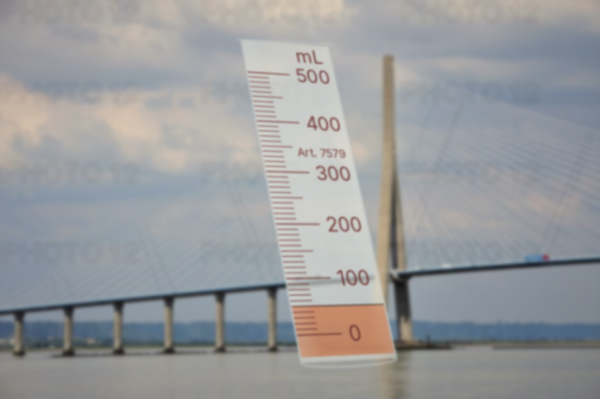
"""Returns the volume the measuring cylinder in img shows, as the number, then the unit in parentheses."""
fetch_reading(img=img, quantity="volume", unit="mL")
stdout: 50 (mL)
